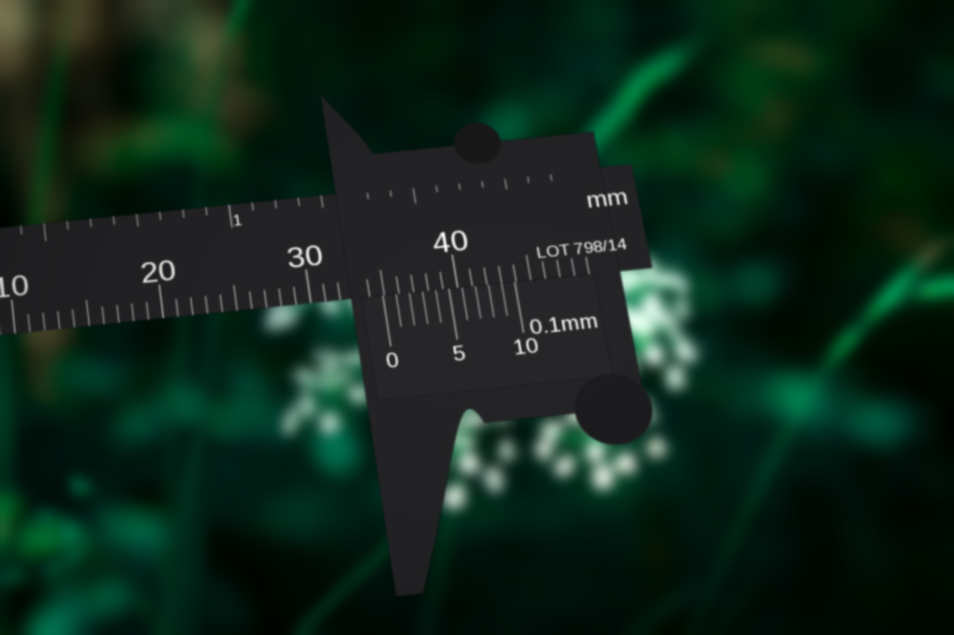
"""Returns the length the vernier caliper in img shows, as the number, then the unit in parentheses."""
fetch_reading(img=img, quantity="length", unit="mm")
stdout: 34.9 (mm)
